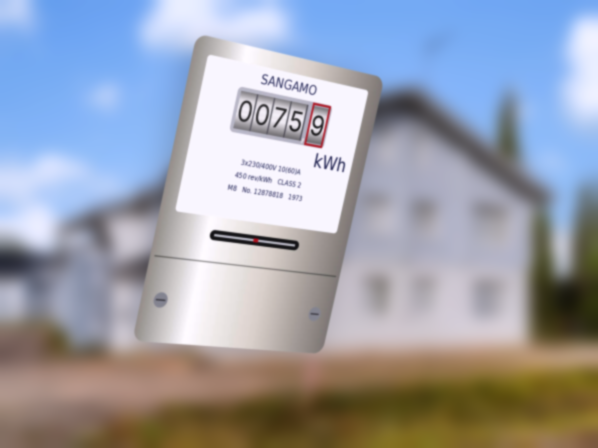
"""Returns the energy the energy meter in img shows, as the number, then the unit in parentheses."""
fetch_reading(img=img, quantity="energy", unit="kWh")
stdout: 75.9 (kWh)
